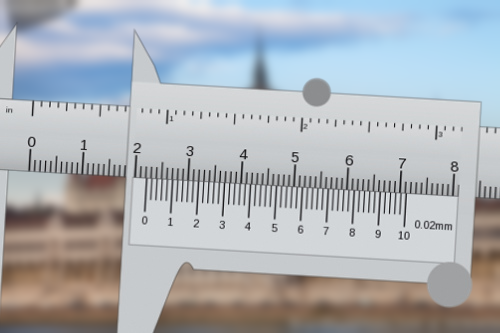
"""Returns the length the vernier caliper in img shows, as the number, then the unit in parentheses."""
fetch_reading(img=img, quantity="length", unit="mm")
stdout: 22.2 (mm)
